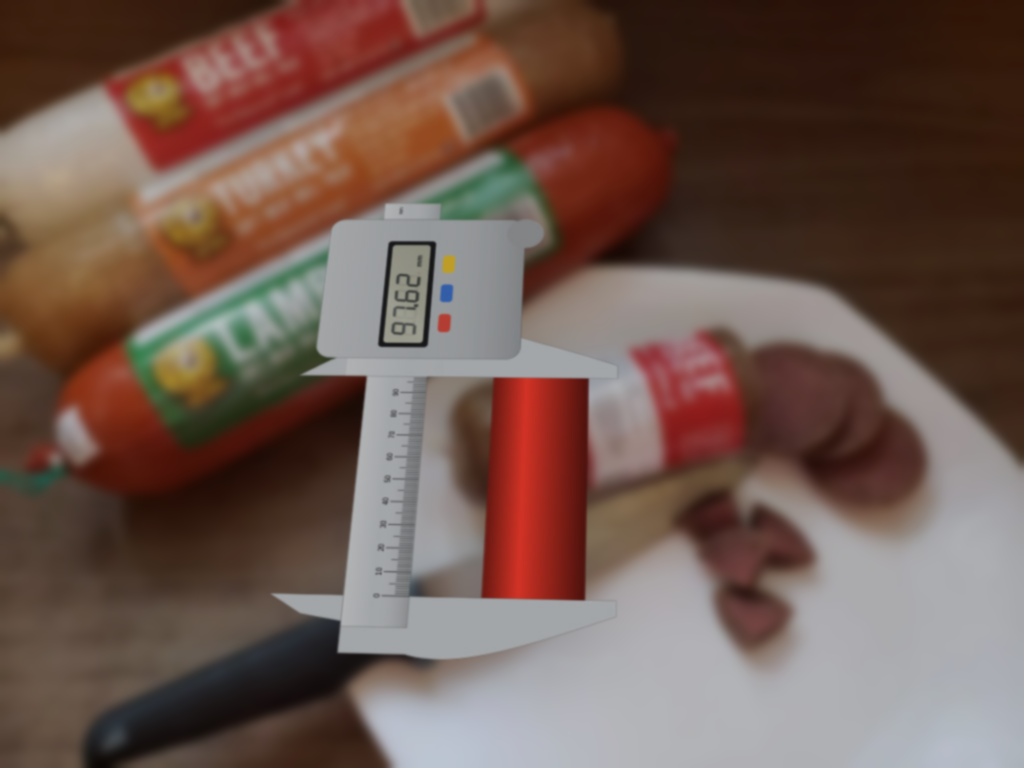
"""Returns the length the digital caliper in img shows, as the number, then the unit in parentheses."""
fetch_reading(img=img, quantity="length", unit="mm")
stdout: 97.62 (mm)
